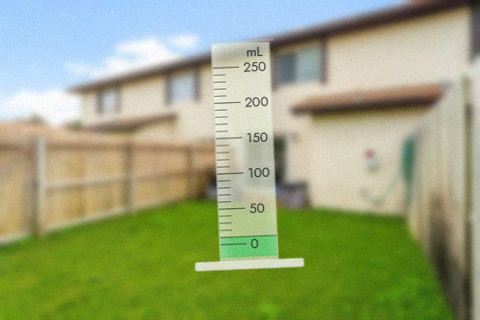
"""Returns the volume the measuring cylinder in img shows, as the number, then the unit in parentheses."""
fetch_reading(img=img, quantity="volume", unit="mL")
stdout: 10 (mL)
